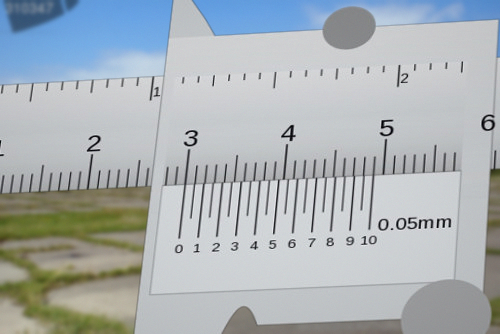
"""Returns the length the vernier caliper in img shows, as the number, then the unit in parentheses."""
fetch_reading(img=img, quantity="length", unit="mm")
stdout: 30.0 (mm)
